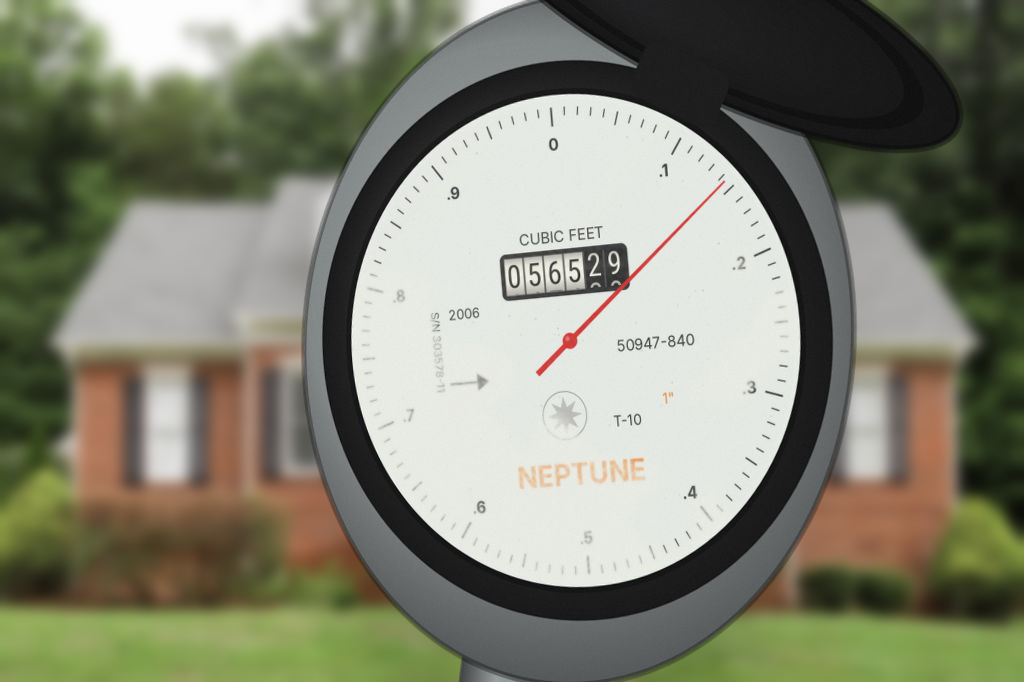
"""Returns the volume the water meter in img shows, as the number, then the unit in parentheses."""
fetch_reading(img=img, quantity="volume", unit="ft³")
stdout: 56529.14 (ft³)
